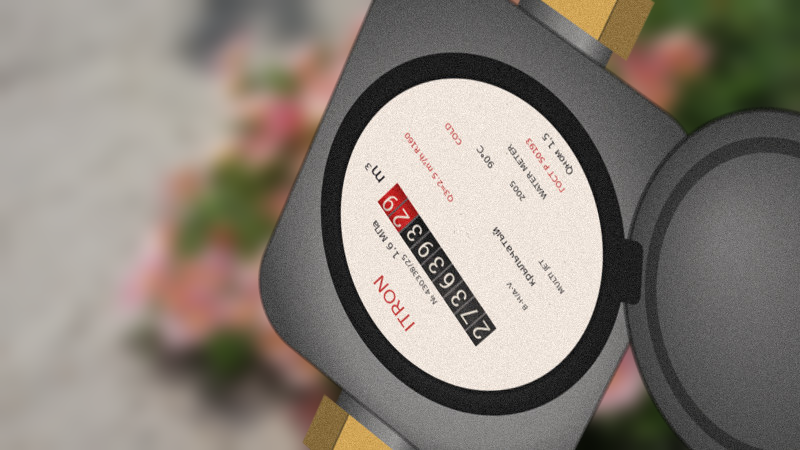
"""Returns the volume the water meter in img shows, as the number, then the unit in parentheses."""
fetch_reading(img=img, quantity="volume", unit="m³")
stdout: 2736393.29 (m³)
